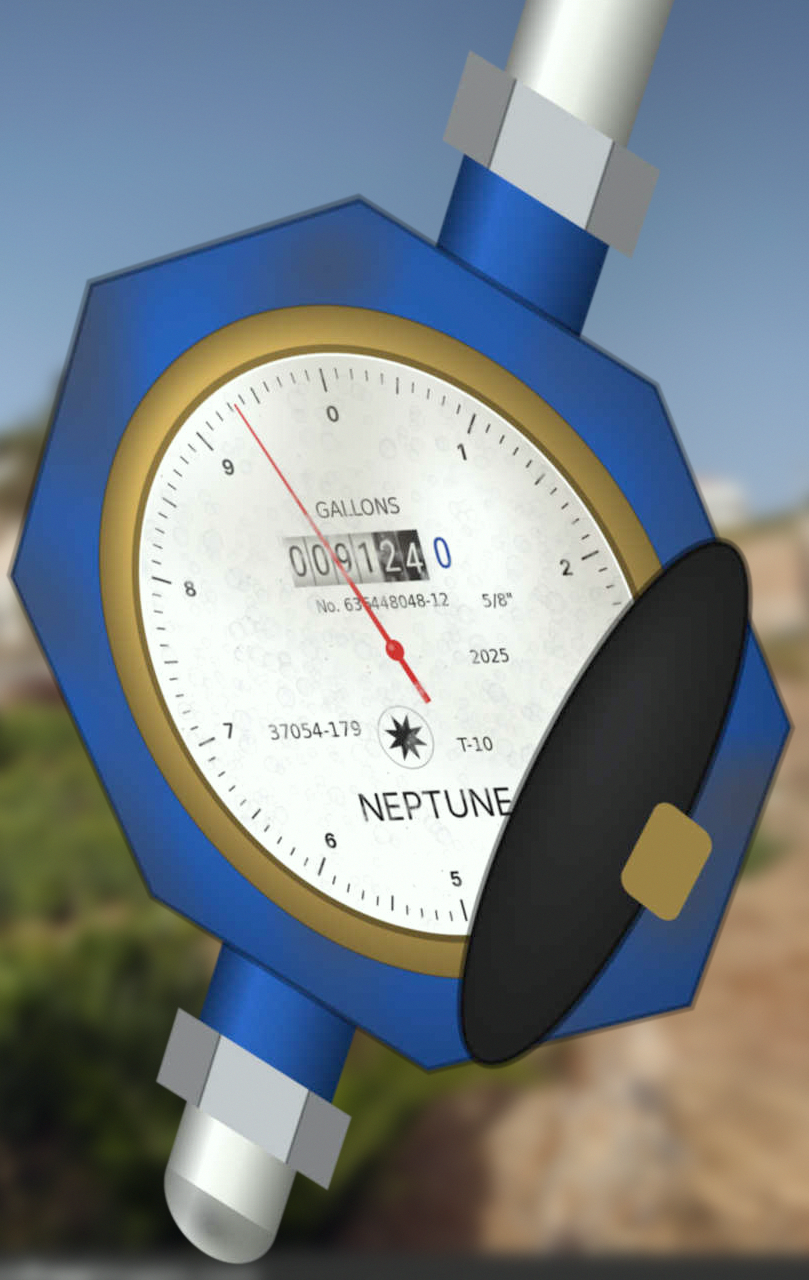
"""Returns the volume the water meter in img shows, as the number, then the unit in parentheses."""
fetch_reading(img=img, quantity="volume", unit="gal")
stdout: 91239.3 (gal)
